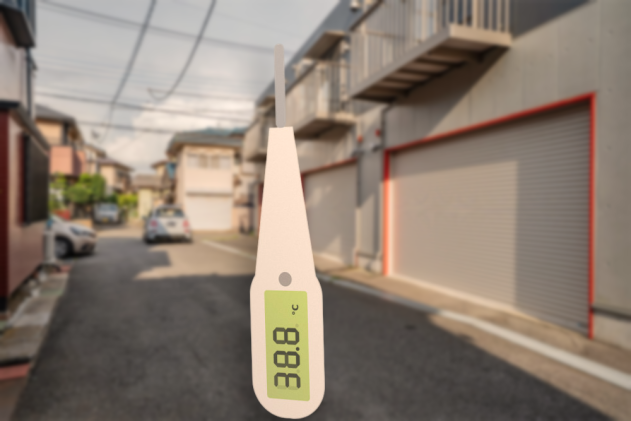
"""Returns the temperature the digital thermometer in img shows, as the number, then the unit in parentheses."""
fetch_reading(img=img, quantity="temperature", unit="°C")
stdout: 38.8 (°C)
